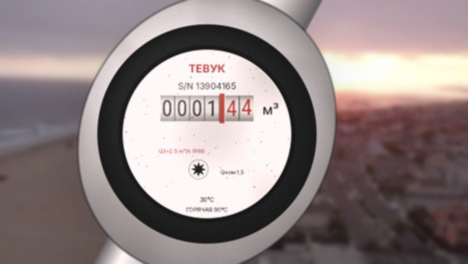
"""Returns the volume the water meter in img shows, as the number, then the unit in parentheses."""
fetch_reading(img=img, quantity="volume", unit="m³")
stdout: 1.44 (m³)
